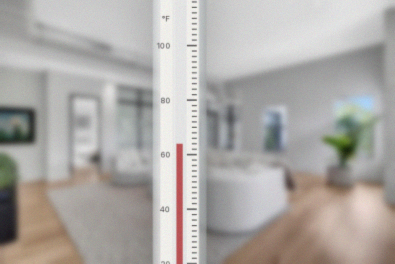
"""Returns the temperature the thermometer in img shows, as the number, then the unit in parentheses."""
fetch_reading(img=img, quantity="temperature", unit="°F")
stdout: 64 (°F)
